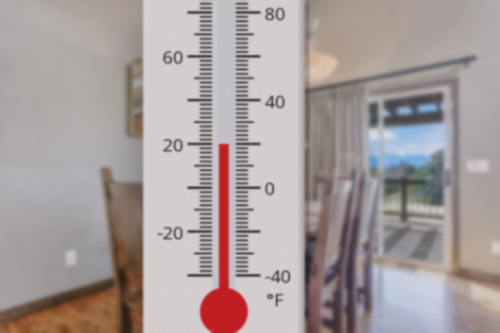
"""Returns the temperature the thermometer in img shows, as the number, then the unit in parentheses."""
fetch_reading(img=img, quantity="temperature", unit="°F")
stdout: 20 (°F)
